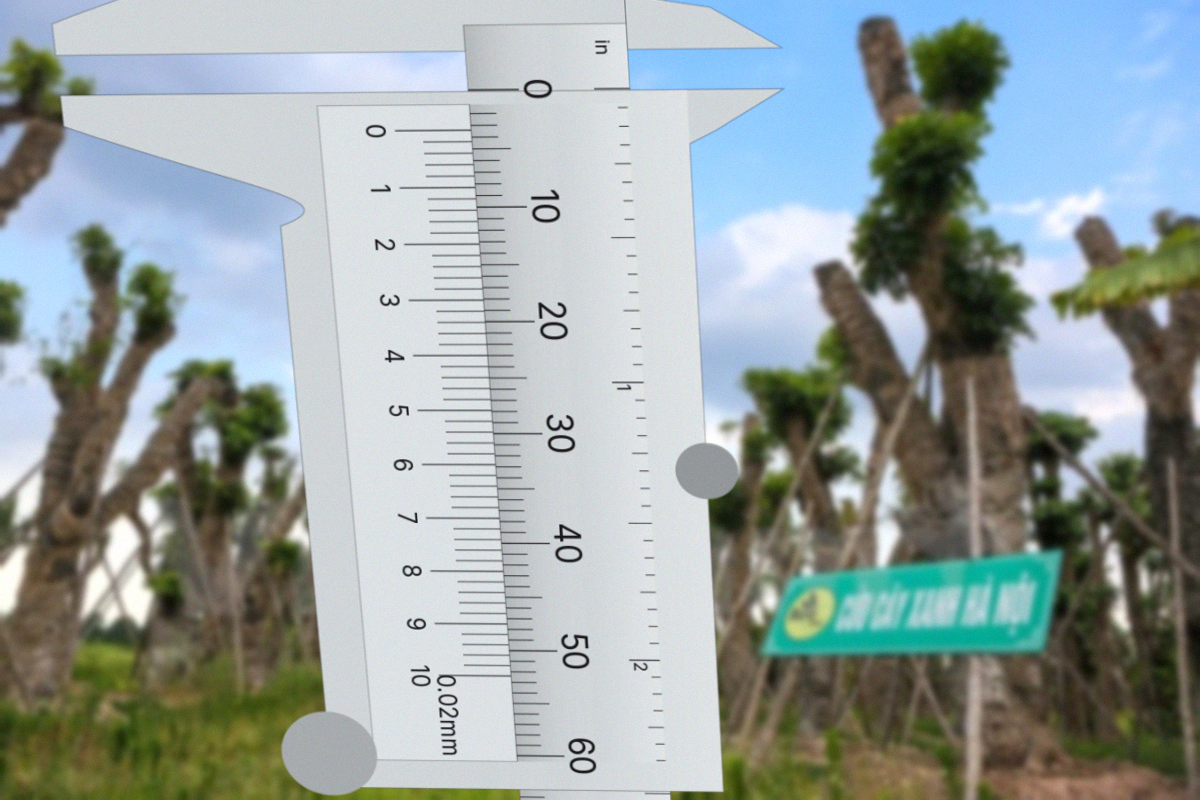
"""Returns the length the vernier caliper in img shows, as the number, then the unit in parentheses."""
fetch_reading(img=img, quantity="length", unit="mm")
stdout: 3.4 (mm)
